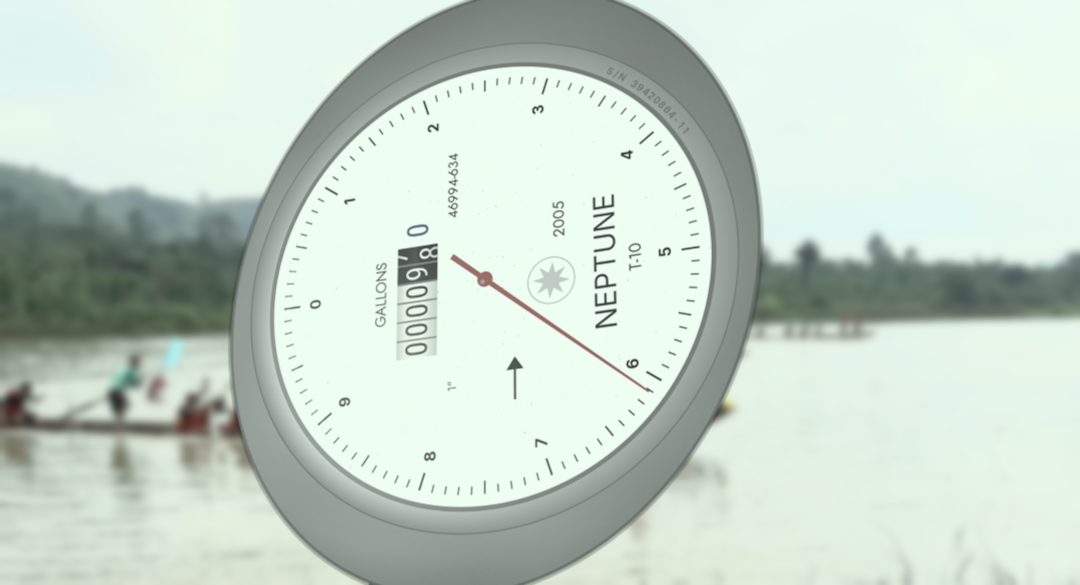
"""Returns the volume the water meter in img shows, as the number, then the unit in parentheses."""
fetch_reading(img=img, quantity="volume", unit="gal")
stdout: 976.1 (gal)
